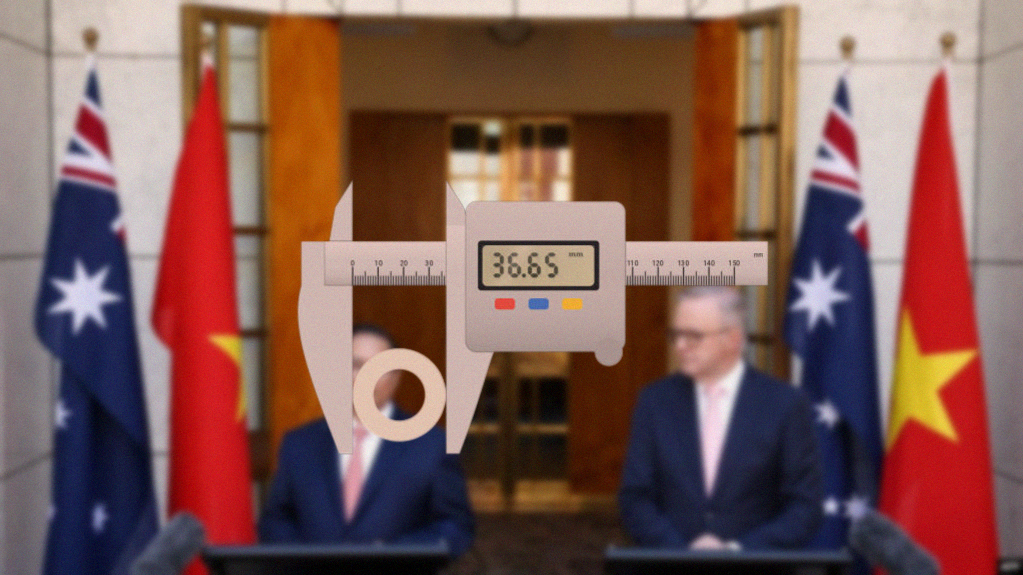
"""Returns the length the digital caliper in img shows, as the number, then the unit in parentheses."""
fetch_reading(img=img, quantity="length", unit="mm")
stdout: 36.65 (mm)
